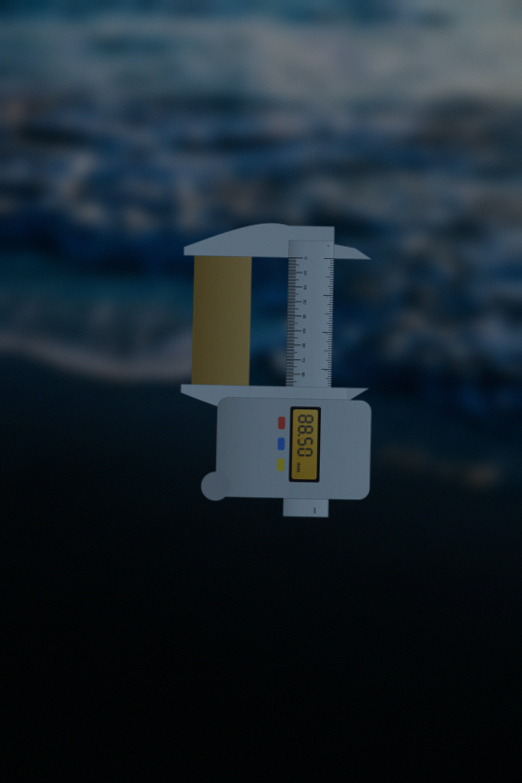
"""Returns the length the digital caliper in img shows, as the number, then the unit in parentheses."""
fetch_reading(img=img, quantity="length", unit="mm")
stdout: 88.50 (mm)
